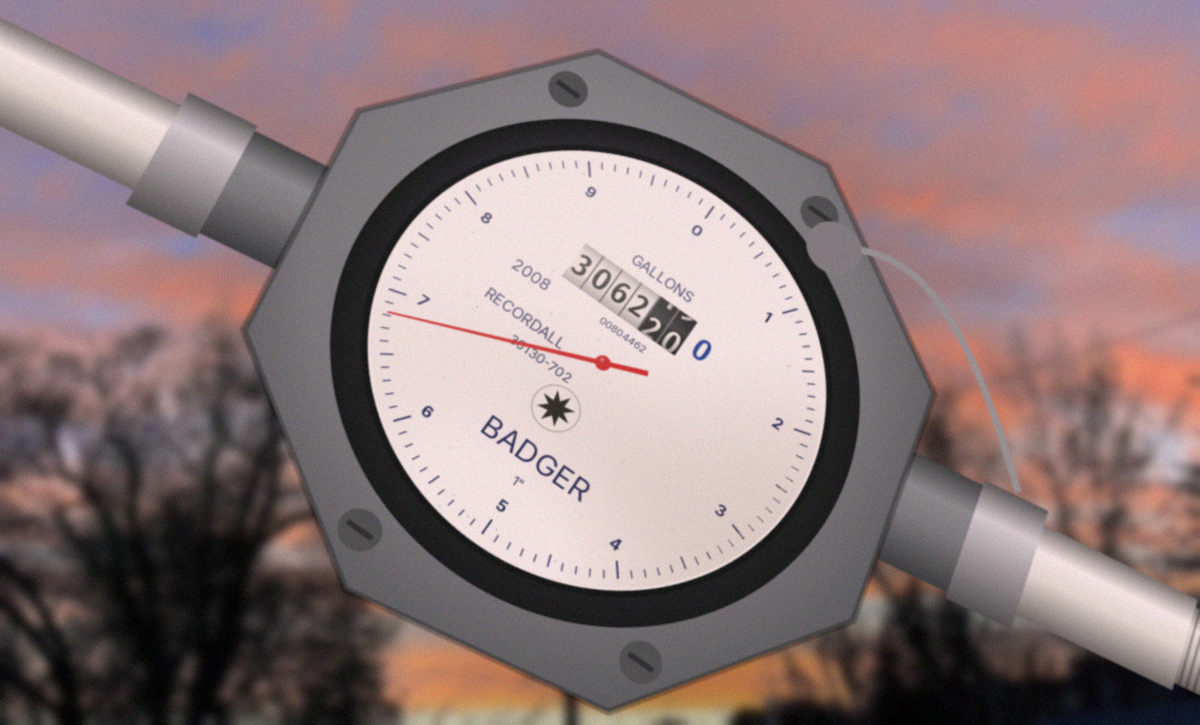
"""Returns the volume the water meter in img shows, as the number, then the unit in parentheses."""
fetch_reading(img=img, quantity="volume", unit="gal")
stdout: 3062196.8 (gal)
